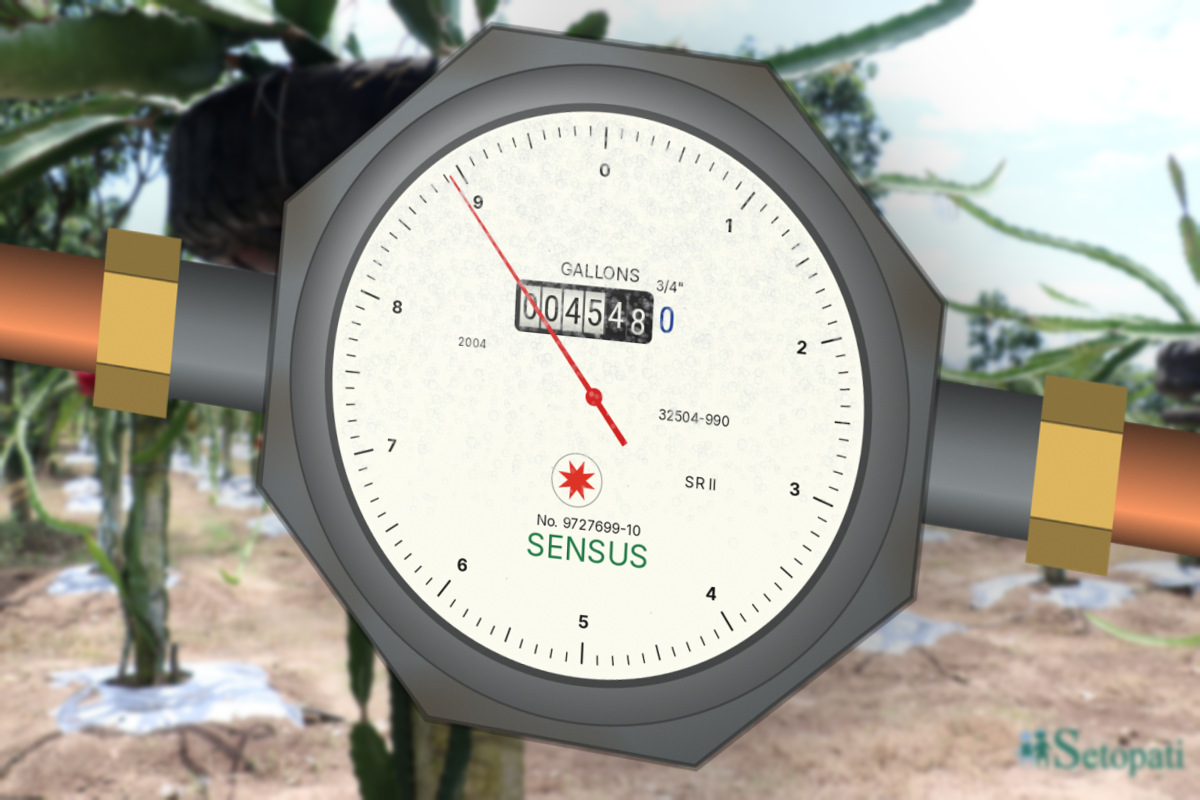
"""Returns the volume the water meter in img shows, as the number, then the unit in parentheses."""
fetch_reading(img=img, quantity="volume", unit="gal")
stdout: 45478.9 (gal)
